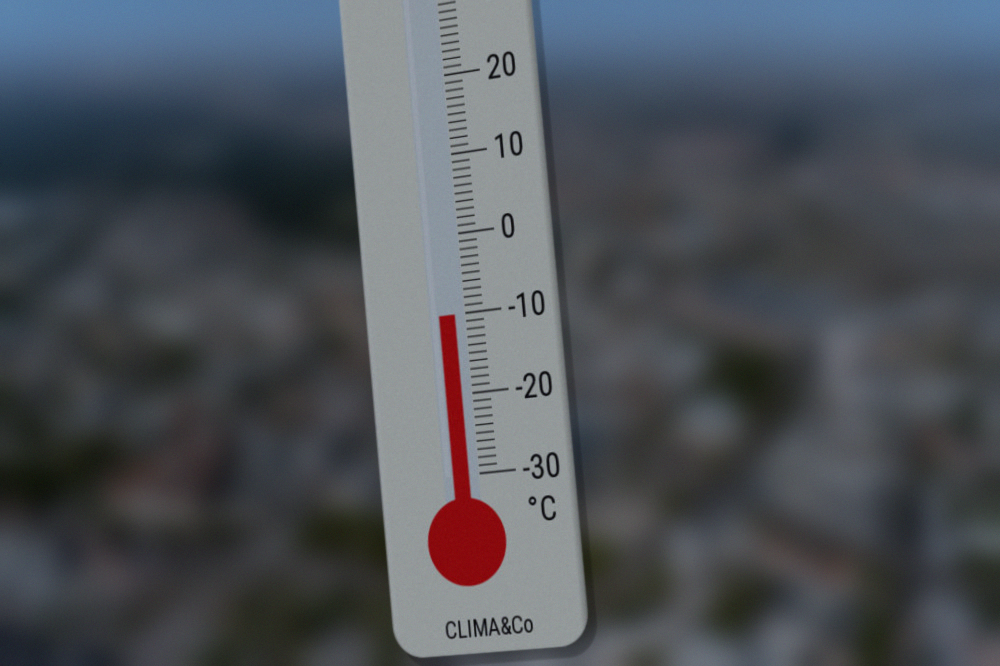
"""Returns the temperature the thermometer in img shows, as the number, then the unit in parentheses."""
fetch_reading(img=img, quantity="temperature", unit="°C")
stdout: -10 (°C)
